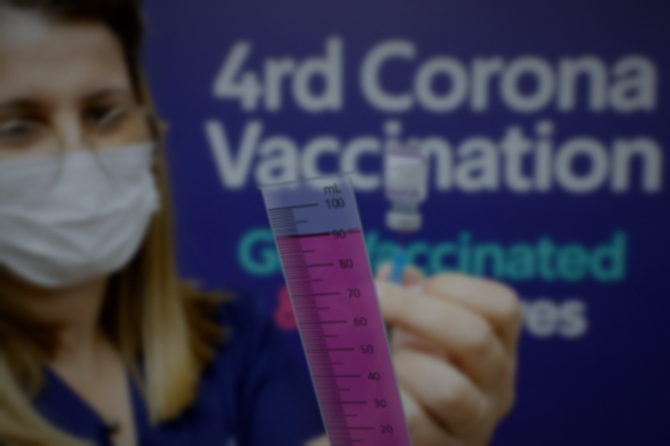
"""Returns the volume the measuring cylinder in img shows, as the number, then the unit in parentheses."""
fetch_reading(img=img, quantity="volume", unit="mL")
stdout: 90 (mL)
